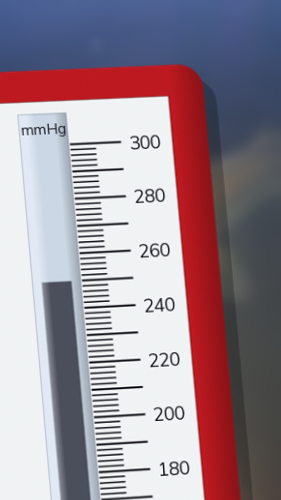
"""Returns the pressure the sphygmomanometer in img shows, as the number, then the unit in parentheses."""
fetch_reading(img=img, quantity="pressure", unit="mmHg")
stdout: 250 (mmHg)
